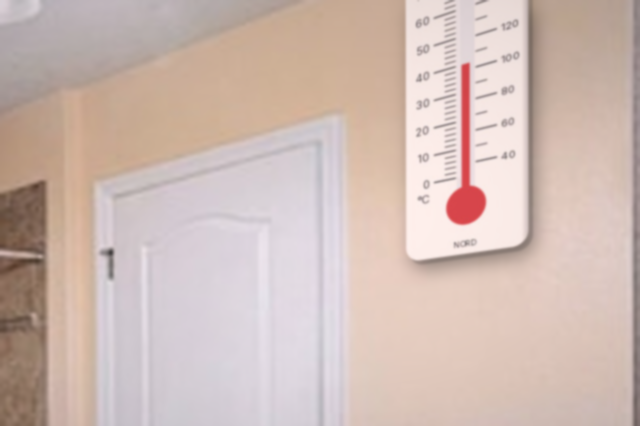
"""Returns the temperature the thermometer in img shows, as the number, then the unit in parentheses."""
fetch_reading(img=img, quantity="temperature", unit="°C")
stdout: 40 (°C)
